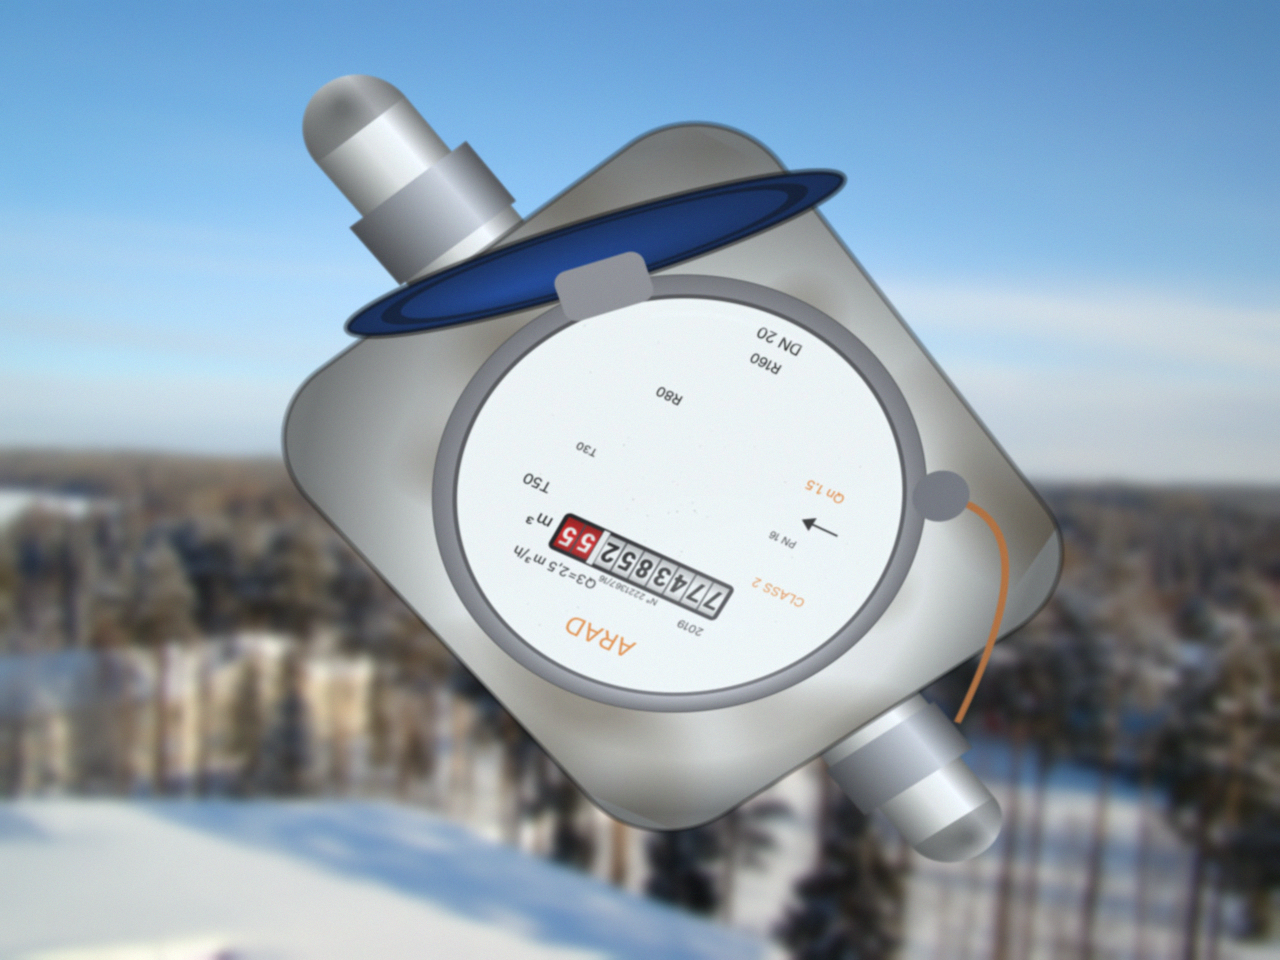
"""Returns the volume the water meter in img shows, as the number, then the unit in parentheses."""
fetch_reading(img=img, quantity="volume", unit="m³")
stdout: 7743852.55 (m³)
